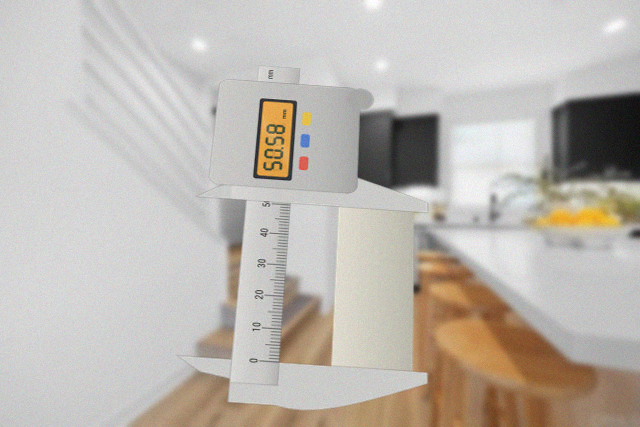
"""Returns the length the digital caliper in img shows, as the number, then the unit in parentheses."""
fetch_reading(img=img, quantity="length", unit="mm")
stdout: 50.58 (mm)
